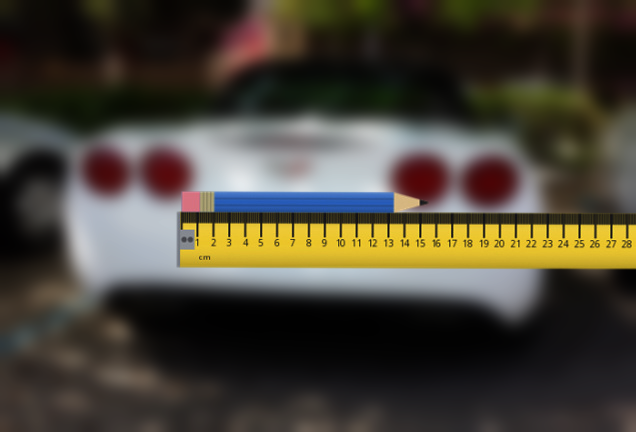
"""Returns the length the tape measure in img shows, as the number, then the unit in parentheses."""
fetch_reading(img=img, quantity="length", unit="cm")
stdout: 15.5 (cm)
